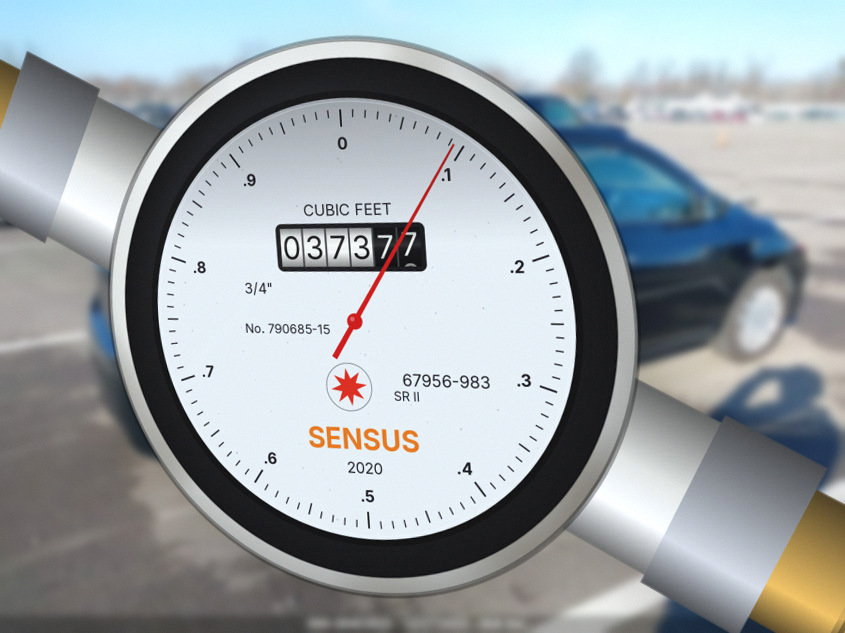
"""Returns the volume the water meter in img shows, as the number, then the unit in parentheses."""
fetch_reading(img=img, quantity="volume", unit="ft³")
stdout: 37377.09 (ft³)
